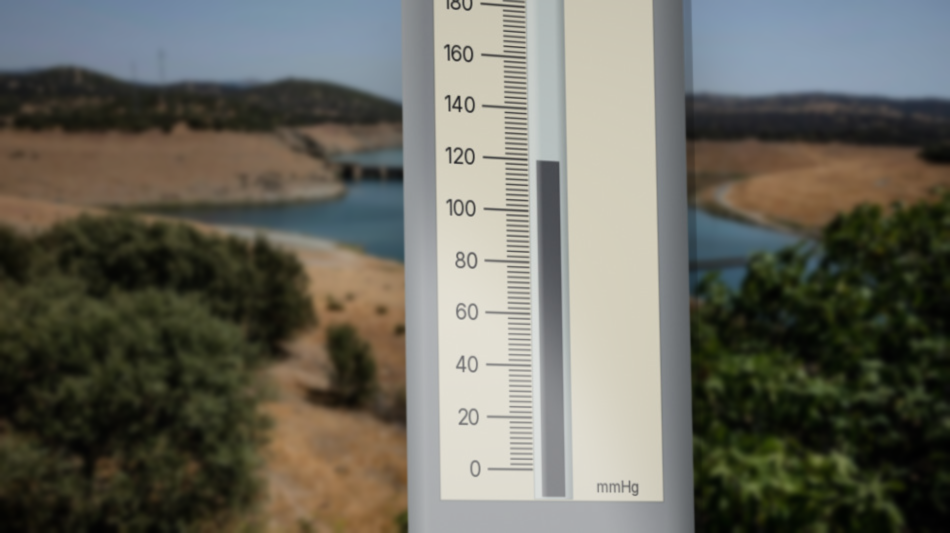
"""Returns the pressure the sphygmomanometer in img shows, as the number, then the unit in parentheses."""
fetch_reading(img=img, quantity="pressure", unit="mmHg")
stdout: 120 (mmHg)
